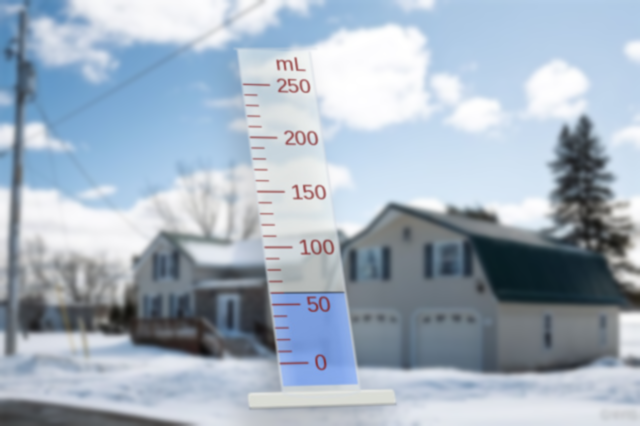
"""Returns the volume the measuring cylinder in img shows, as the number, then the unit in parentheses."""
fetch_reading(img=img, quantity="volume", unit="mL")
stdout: 60 (mL)
